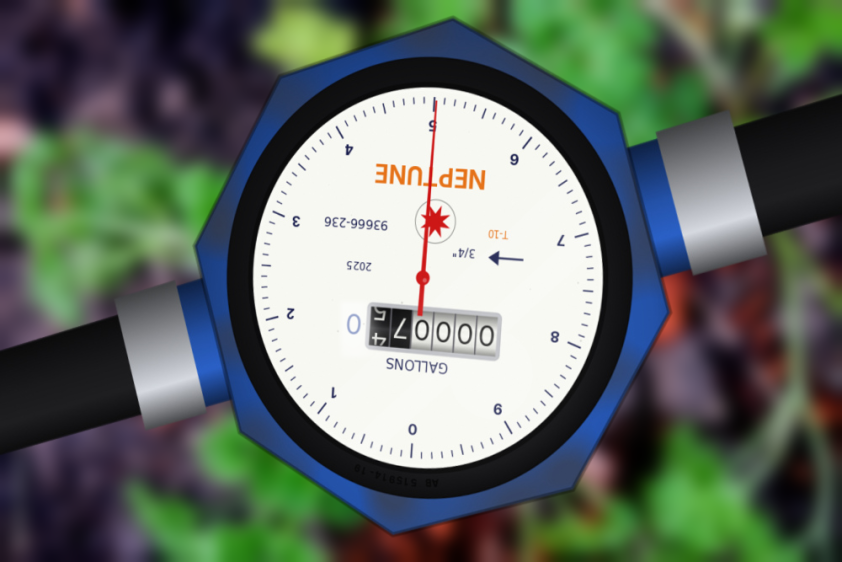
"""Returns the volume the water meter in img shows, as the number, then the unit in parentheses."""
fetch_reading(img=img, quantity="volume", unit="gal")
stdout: 745.0 (gal)
